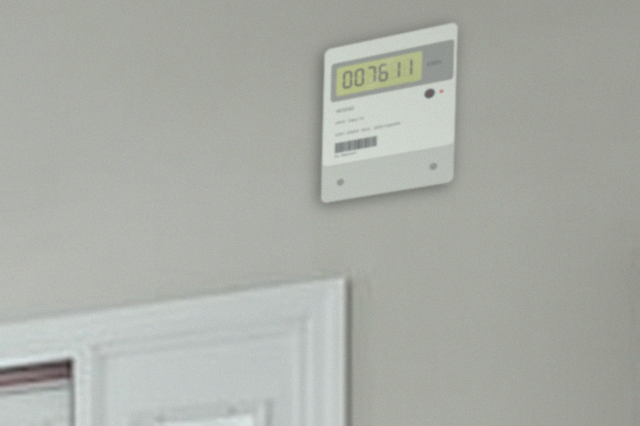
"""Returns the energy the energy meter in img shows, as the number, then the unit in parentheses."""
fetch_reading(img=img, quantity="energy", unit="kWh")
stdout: 7611 (kWh)
